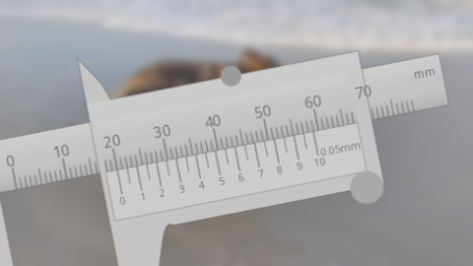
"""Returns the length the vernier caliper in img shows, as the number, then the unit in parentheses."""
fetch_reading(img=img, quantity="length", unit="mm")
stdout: 20.0 (mm)
